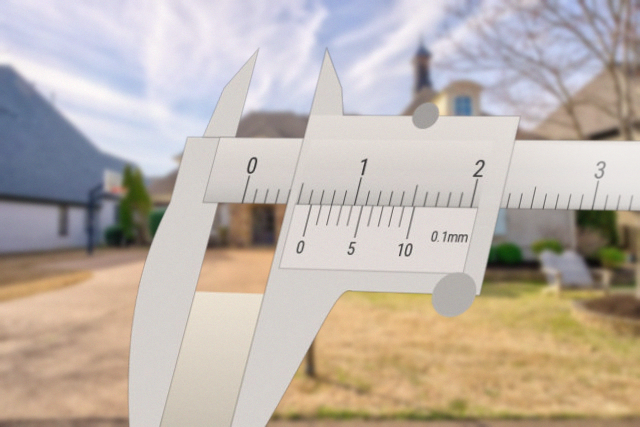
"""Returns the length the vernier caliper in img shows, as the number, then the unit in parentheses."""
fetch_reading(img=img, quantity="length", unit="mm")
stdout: 6.2 (mm)
